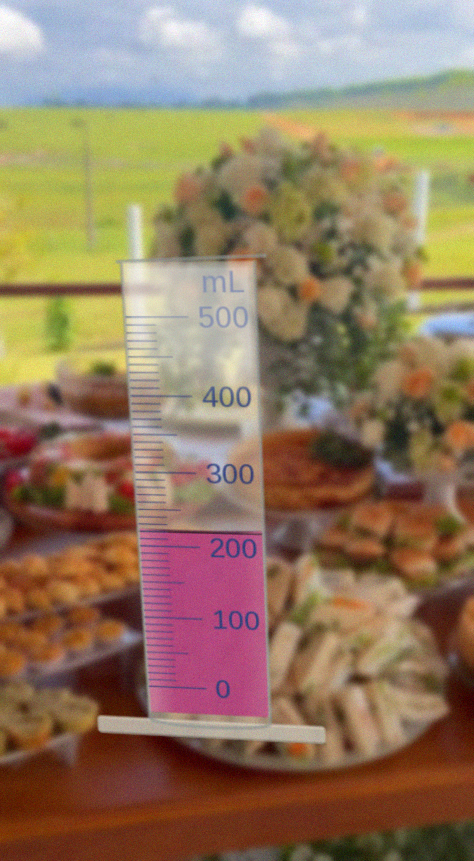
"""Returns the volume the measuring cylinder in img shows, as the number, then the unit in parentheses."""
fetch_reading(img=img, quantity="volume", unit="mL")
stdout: 220 (mL)
